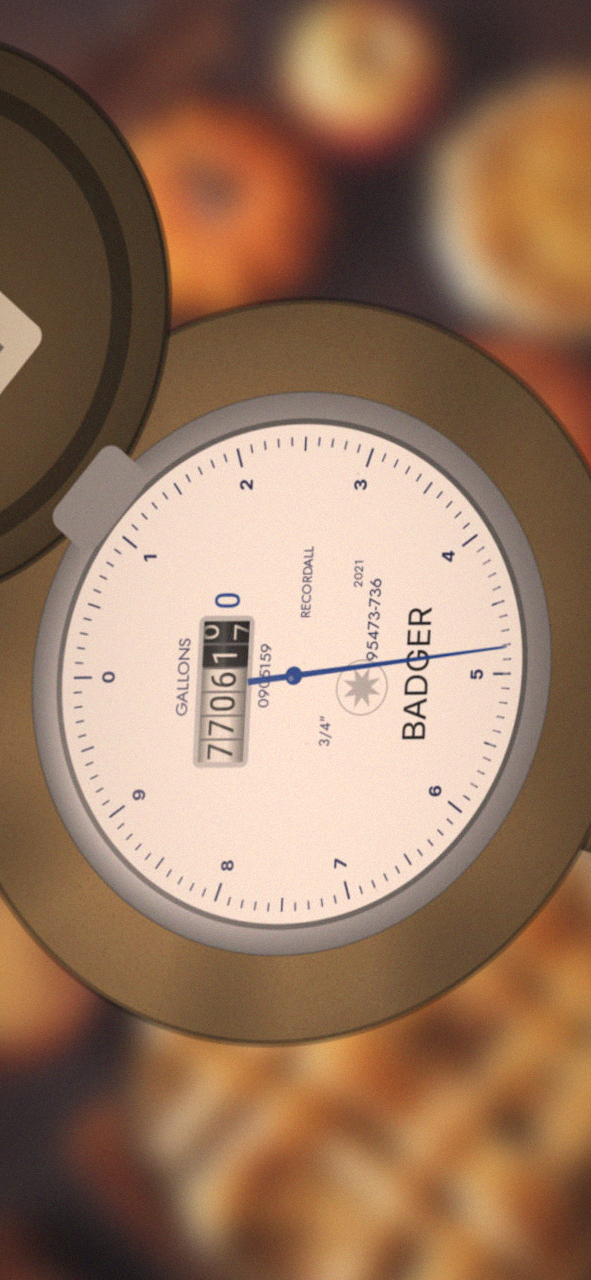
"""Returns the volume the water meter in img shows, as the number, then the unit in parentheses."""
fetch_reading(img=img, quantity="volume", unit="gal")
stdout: 7706164.8 (gal)
